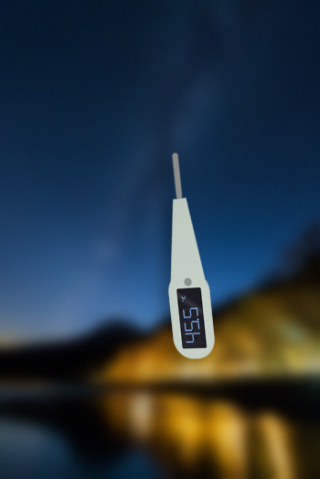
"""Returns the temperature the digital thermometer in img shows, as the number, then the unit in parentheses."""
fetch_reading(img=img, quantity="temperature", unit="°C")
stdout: 45.5 (°C)
